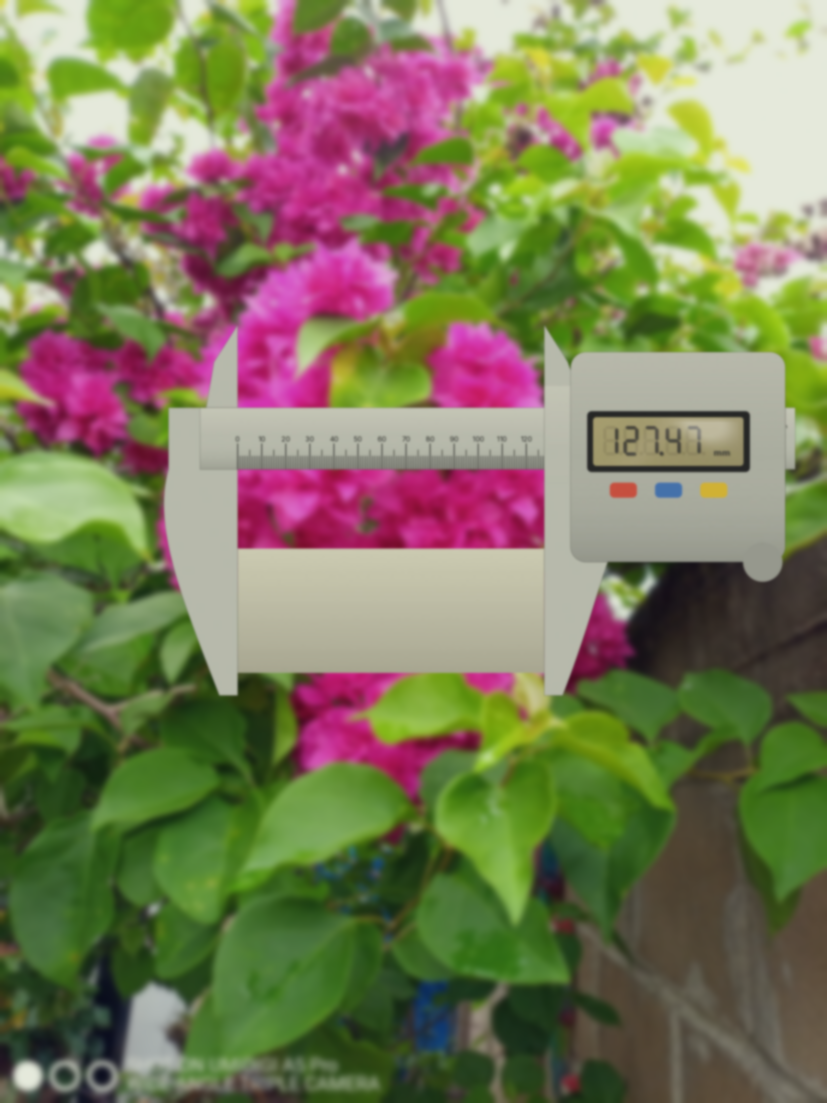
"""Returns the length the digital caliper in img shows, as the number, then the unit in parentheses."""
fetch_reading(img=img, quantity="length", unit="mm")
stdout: 127.47 (mm)
